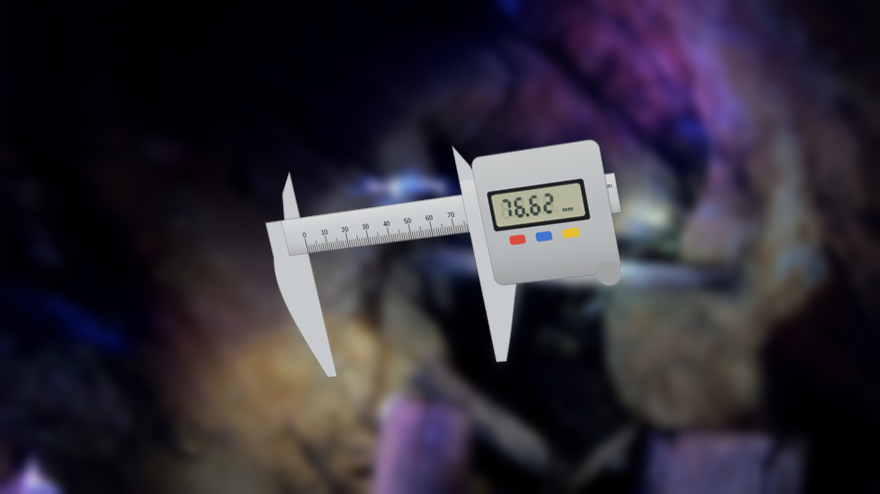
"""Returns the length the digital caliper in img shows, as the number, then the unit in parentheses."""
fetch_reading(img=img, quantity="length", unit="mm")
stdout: 76.62 (mm)
